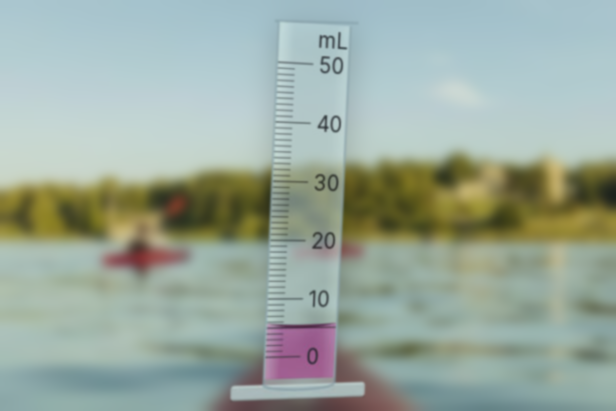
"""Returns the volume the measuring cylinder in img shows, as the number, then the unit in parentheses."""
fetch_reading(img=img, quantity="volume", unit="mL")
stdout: 5 (mL)
